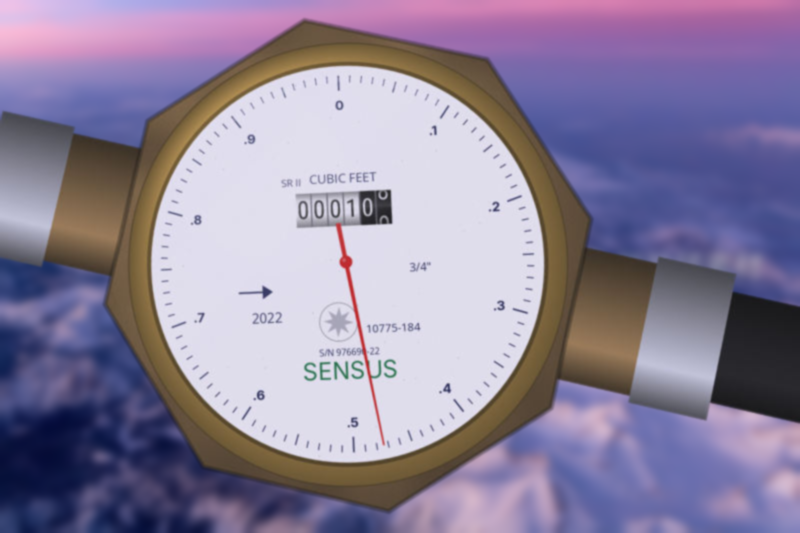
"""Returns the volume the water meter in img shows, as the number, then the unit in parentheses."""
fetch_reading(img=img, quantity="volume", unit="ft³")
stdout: 108.47 (ft³)
